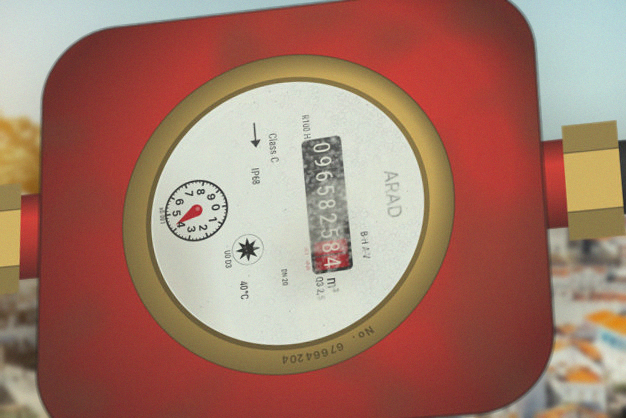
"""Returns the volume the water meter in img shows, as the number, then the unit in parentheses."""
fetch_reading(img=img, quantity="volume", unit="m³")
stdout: 965825.844 (m³)
